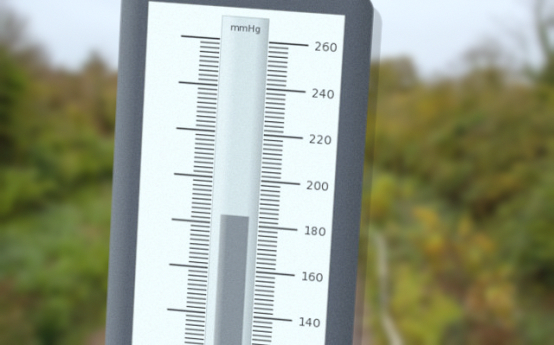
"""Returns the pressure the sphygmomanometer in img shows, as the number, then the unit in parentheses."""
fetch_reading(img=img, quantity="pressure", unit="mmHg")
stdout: 184 (mmHg)
